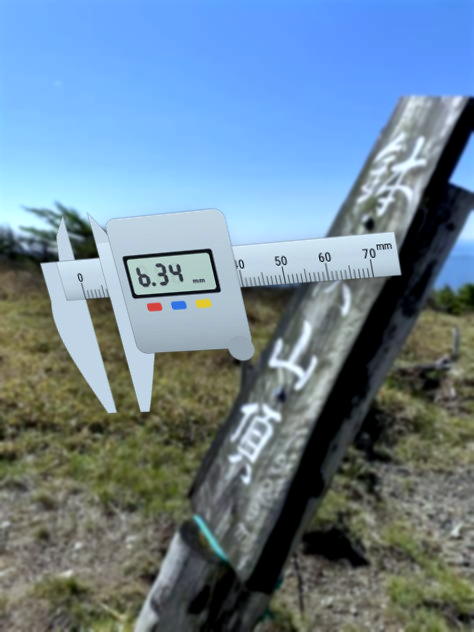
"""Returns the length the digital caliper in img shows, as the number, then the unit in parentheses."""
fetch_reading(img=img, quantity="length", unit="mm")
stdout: 6.34 (mm)
